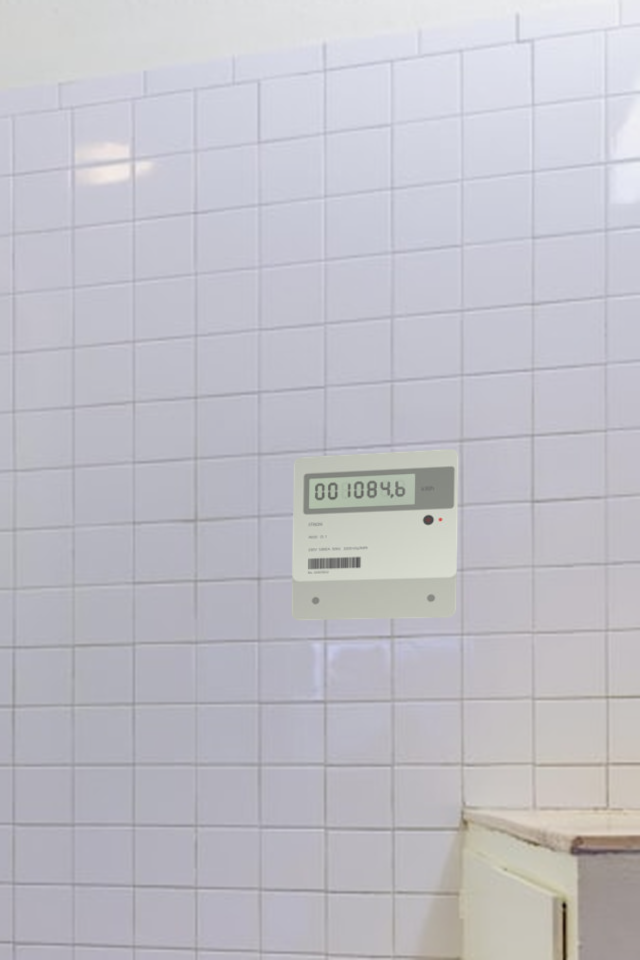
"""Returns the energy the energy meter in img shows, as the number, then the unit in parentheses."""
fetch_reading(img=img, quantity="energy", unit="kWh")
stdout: 1084.6 (kWh)
